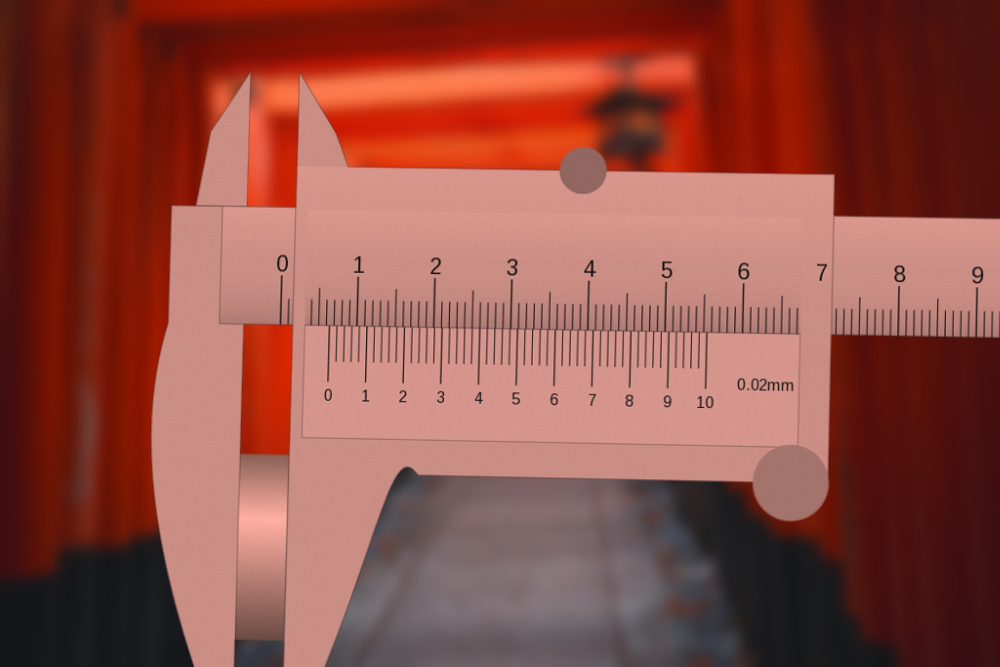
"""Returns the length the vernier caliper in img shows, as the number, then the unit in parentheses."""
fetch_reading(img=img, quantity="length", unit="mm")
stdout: 6.4 (mm)
